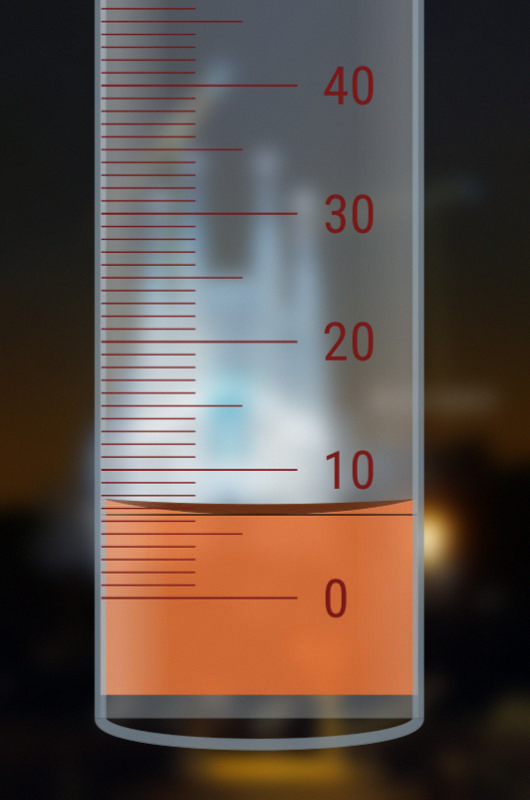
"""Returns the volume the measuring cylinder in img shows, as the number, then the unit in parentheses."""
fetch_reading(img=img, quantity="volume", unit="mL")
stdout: 6.5 (mL)
